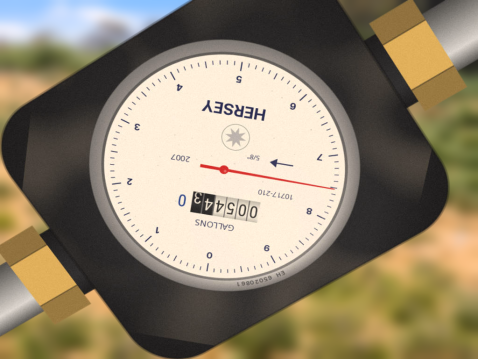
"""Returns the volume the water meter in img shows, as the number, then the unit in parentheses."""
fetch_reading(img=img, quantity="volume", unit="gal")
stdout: 54427.5 (gal)
